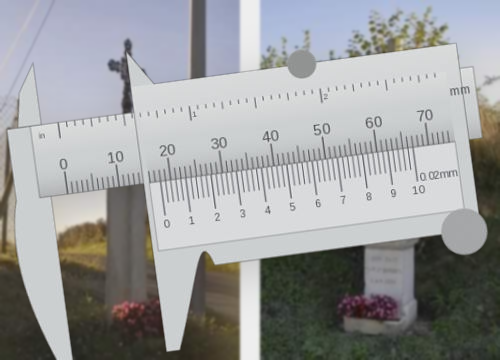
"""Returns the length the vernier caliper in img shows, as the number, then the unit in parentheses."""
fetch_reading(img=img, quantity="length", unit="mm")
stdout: 18.0 (mm)
